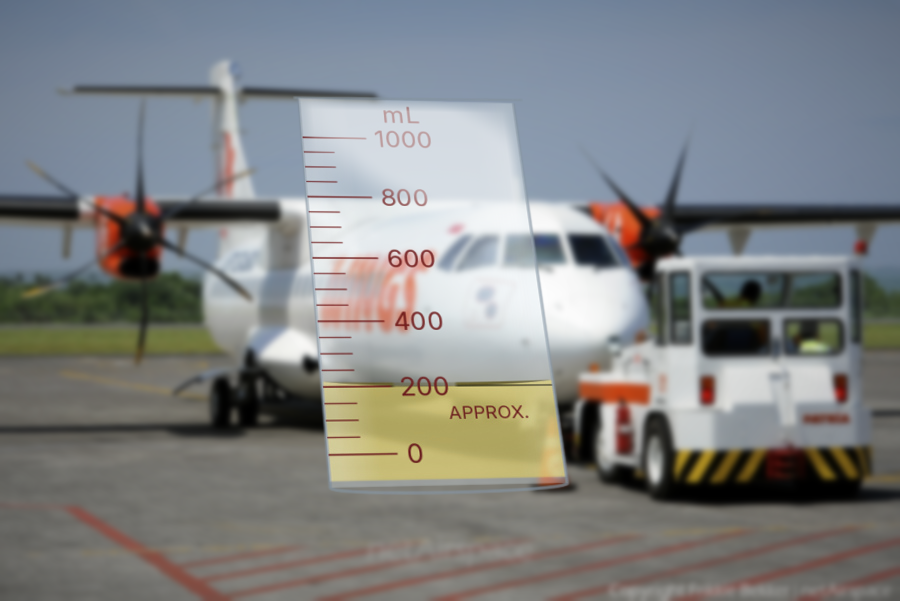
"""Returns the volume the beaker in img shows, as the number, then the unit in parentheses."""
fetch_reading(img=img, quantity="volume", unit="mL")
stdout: 200 (mL)
